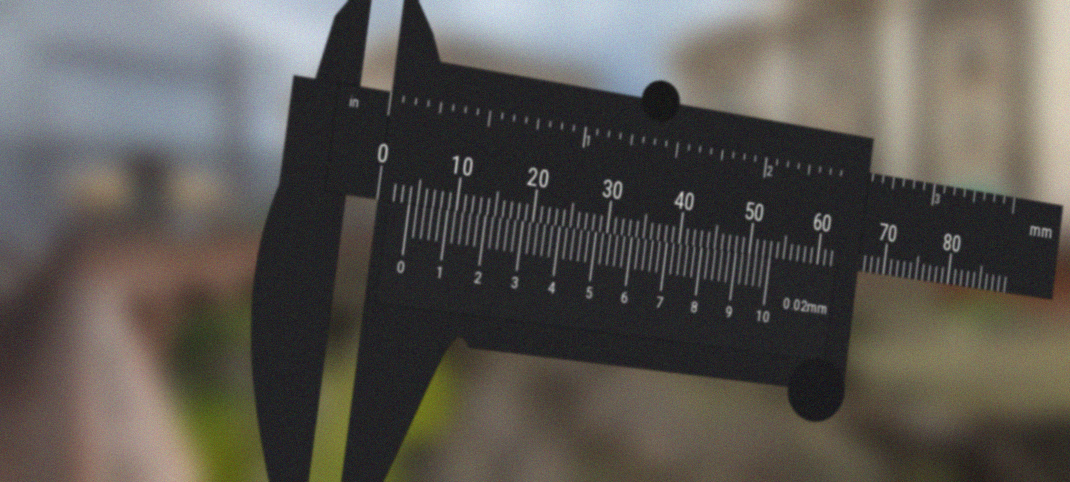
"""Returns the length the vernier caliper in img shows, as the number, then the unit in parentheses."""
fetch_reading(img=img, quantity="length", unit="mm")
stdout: 4.0 (mm)
